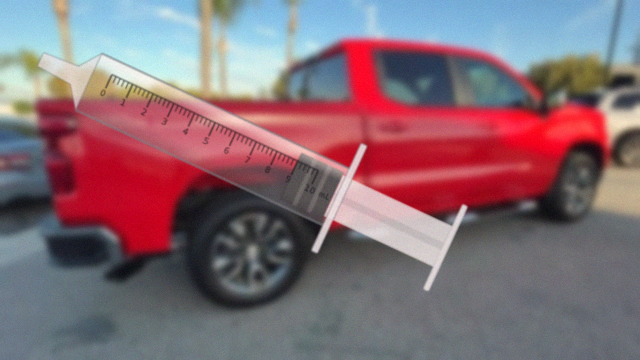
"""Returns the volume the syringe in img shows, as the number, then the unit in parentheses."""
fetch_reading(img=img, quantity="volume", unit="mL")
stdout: 9 (mL)
